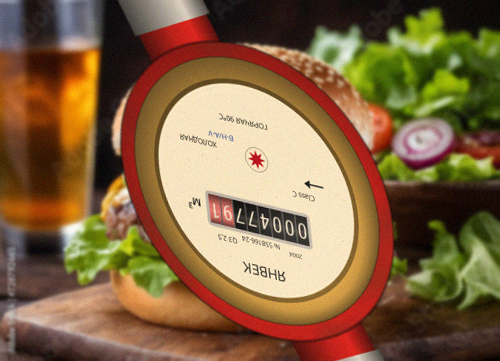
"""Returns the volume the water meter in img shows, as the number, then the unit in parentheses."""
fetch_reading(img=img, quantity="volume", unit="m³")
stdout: 477.91 (m³)
